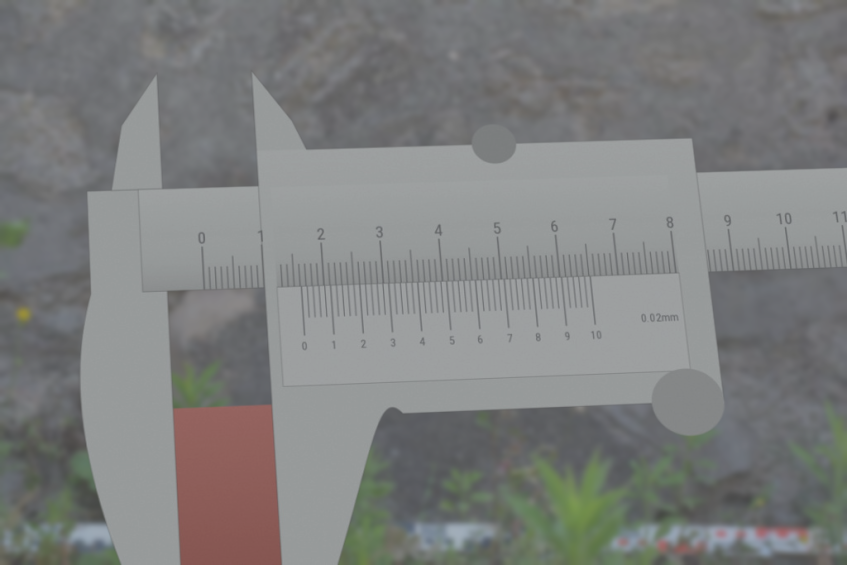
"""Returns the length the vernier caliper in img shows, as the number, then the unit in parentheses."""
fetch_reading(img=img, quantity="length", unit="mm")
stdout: 16.2 (mm)
